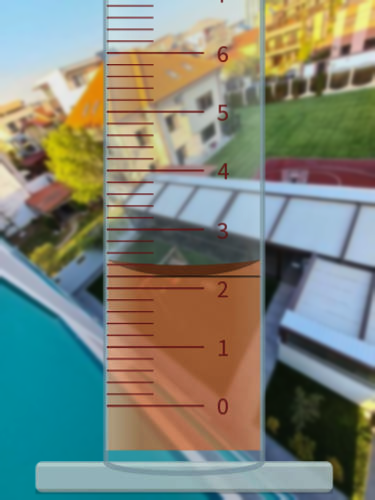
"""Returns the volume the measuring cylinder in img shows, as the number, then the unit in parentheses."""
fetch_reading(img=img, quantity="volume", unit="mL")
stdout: 2.2 (mL)
